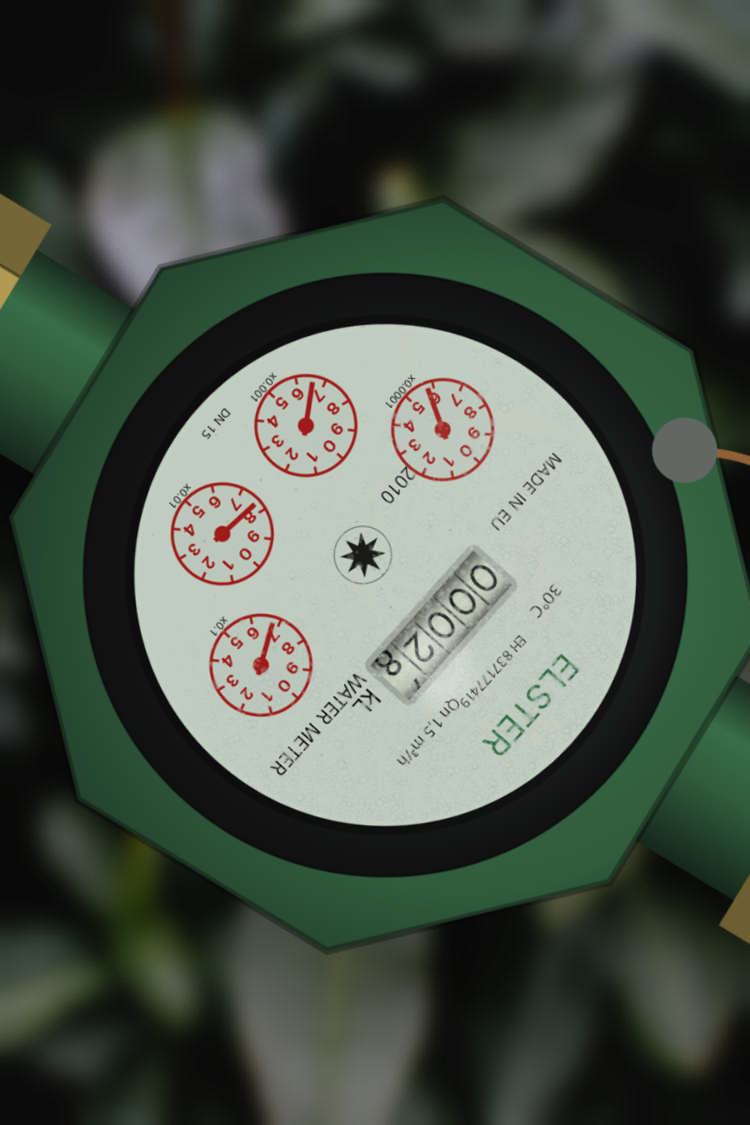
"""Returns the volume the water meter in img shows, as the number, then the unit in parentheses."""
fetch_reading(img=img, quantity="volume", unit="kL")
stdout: 27.6765 (kL)
